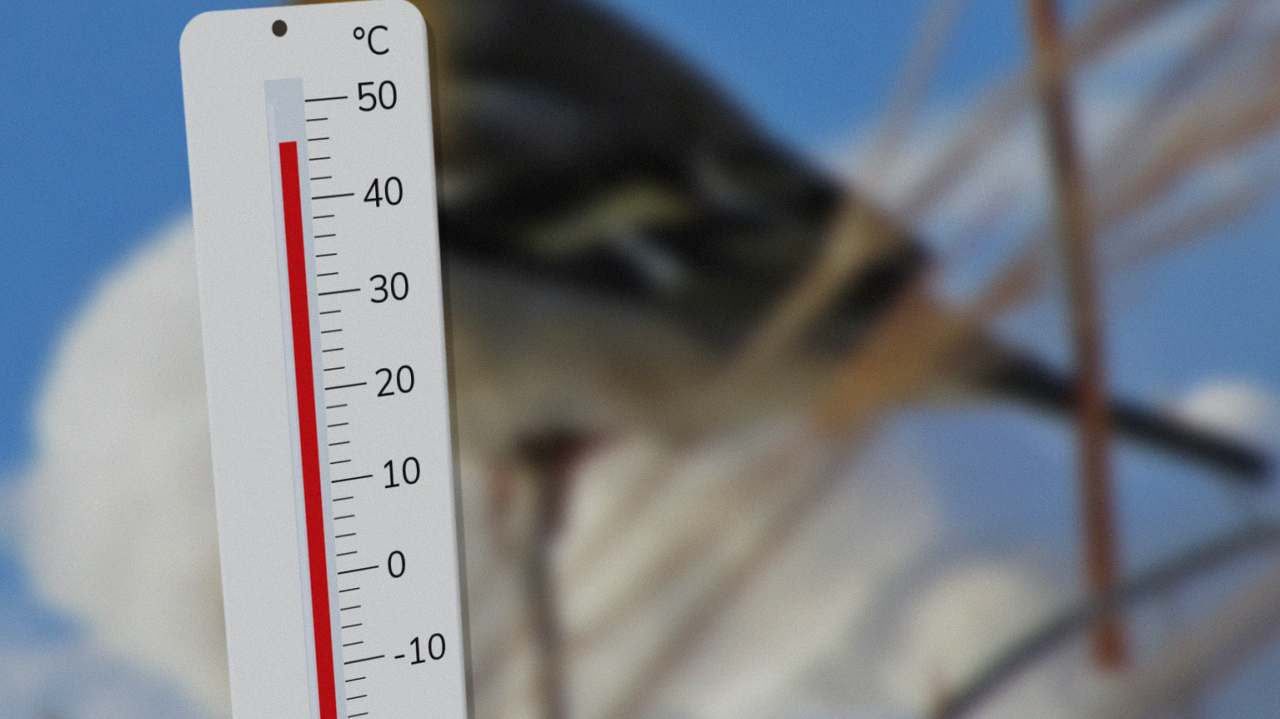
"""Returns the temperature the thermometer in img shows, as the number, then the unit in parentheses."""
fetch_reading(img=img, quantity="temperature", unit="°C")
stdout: 46 (°C)
